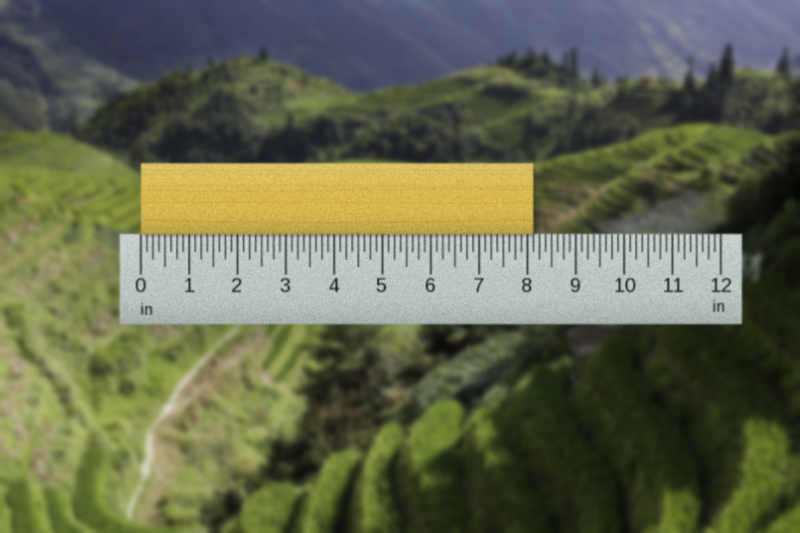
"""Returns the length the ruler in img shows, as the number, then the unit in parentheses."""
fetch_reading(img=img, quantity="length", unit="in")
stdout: 8.125 (in)
